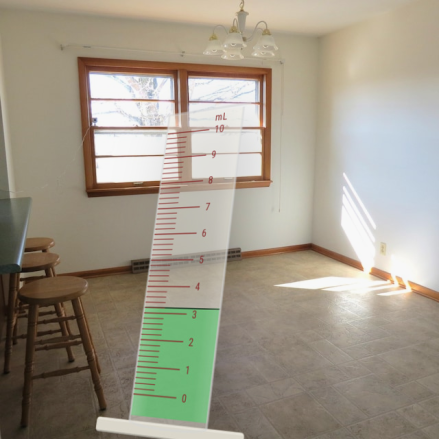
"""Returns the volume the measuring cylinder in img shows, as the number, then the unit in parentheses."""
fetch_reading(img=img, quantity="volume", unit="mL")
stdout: 3.2 (mL)
